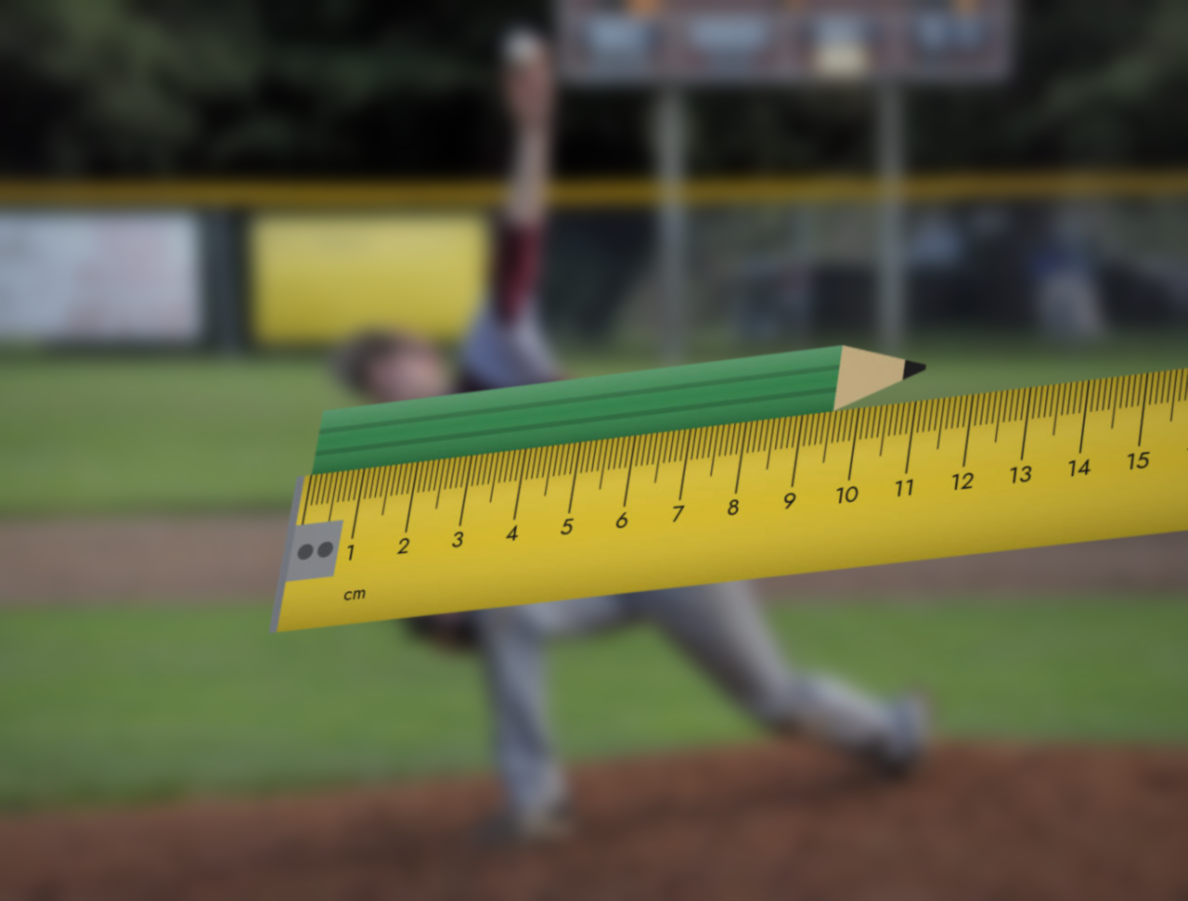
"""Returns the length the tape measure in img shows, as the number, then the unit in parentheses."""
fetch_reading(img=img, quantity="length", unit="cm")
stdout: 11.1 (cm)
